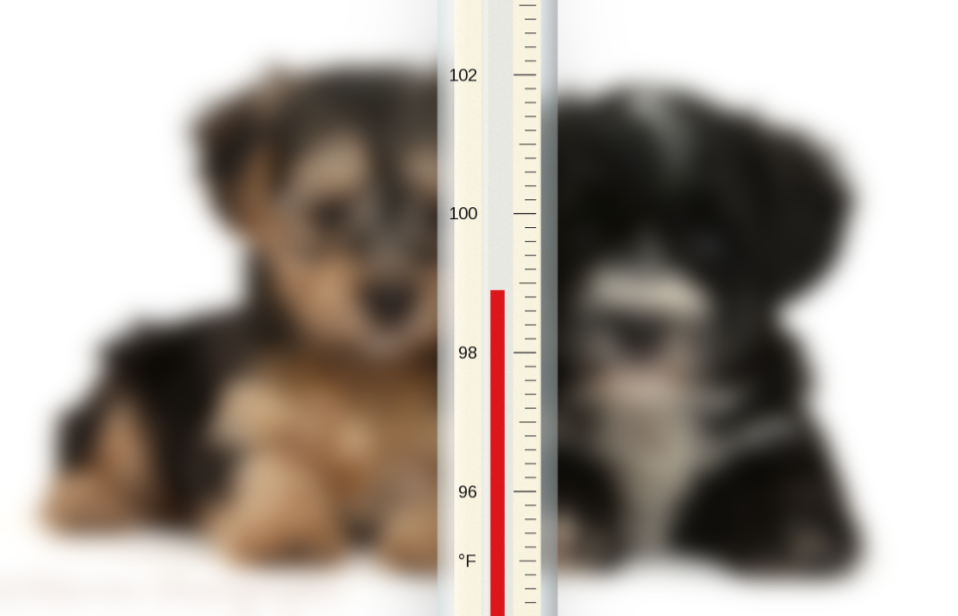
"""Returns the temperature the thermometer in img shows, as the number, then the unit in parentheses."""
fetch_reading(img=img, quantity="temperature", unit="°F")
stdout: 98.9 (°F)
